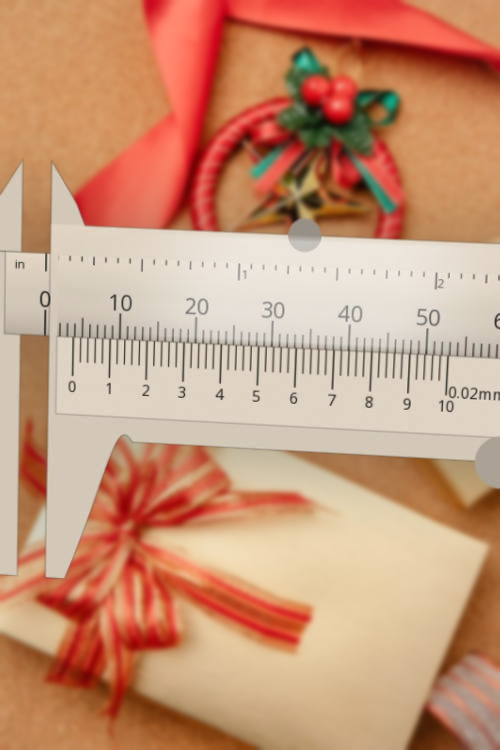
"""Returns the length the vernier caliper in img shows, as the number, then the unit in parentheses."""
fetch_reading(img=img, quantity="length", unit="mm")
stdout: 3.8 (mm)
